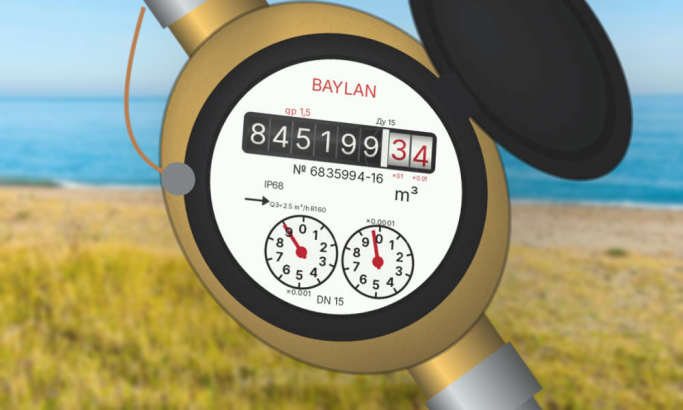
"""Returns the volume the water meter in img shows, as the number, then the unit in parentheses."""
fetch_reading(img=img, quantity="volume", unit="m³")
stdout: 845199.3389 (m³)
